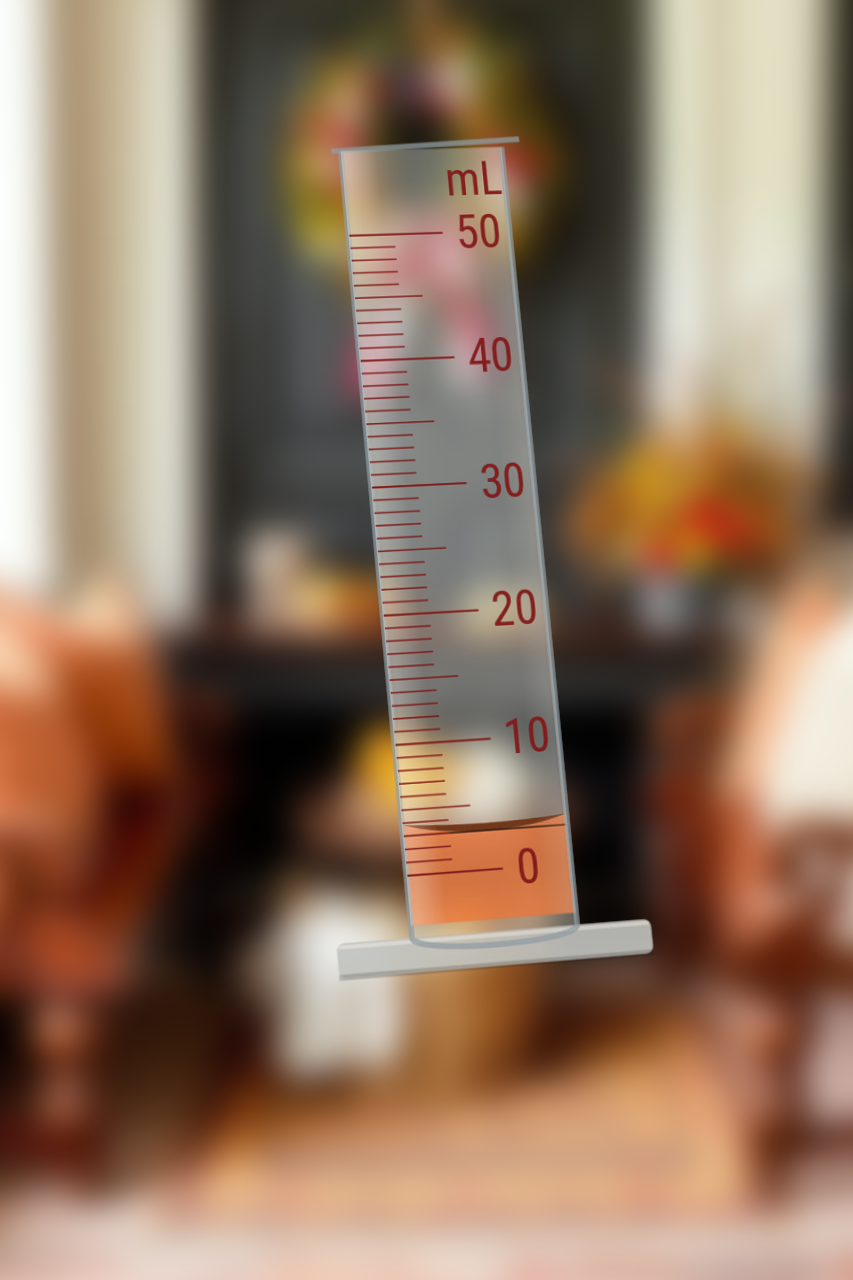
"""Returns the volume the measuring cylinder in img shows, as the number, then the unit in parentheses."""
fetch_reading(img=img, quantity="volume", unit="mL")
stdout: 3 (mL)
